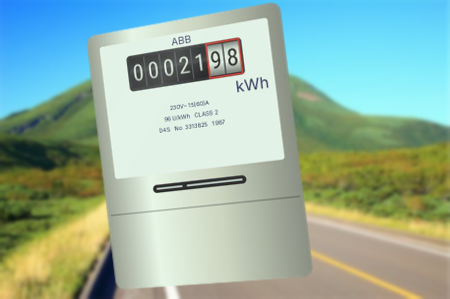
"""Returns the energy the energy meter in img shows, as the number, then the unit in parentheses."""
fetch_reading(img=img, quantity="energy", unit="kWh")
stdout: 21.98 (kWh)
